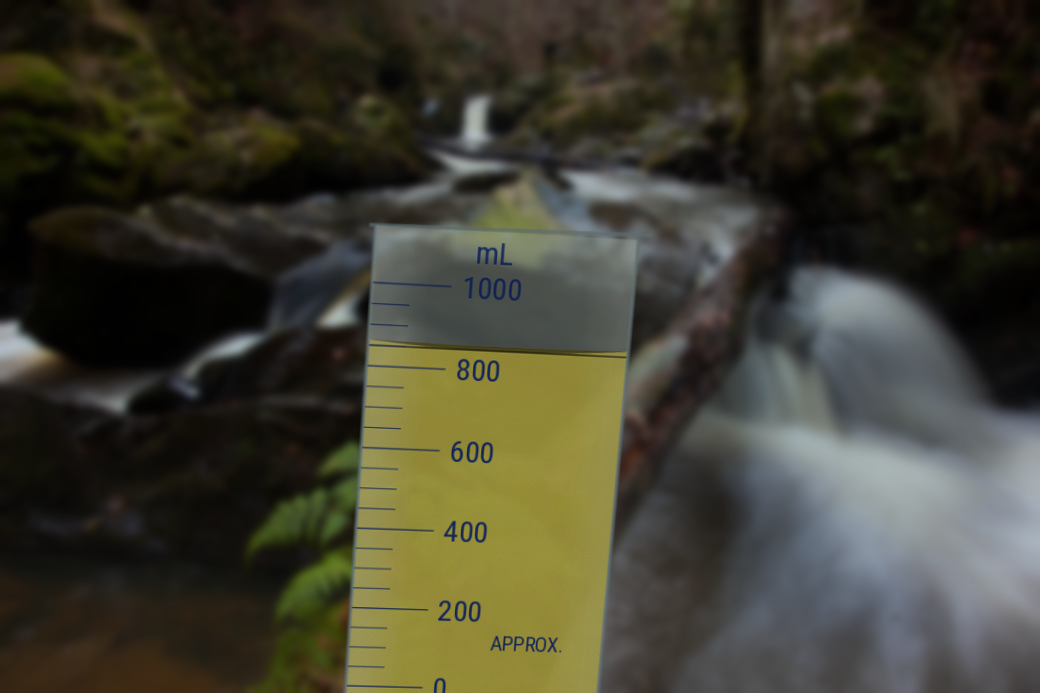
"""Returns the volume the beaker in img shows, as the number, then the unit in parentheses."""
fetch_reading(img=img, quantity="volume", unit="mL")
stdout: 850 (mL)
